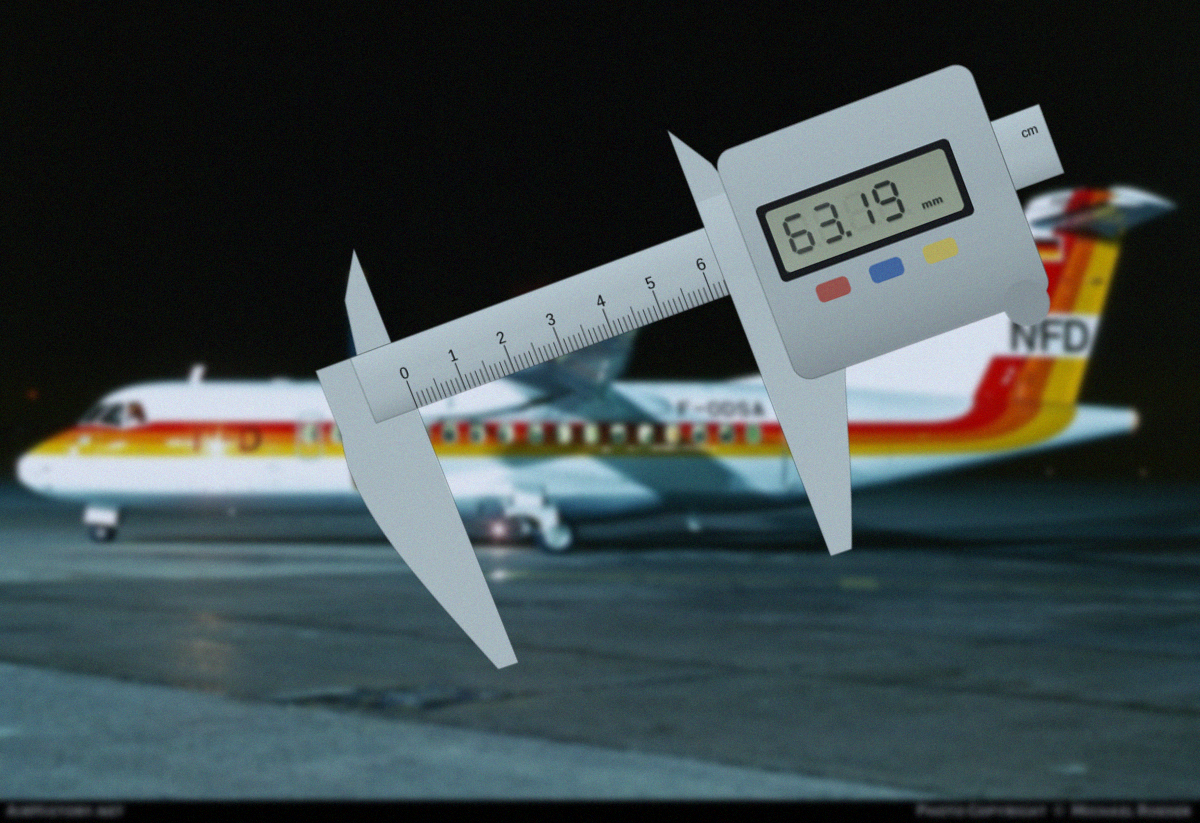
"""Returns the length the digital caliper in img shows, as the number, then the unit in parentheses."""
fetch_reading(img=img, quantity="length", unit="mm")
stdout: 63.19 (mm)
